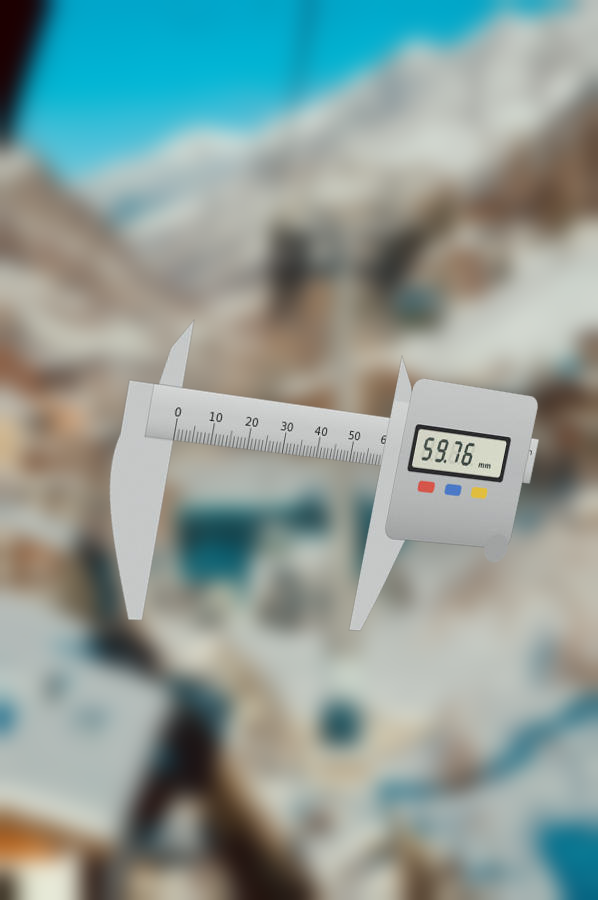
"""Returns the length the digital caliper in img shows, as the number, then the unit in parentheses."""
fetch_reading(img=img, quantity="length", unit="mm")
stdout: 59.76 (mm)
